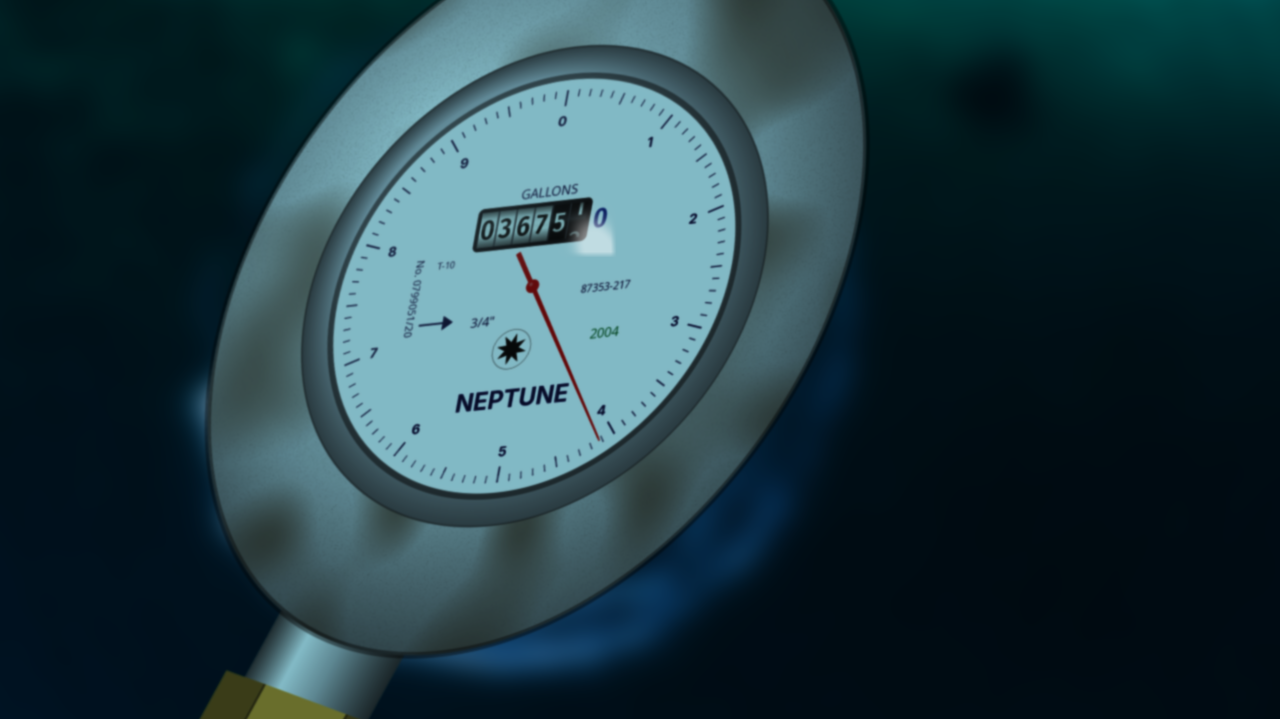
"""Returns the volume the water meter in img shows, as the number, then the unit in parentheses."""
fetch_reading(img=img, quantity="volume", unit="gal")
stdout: 367514.1 (gal)
